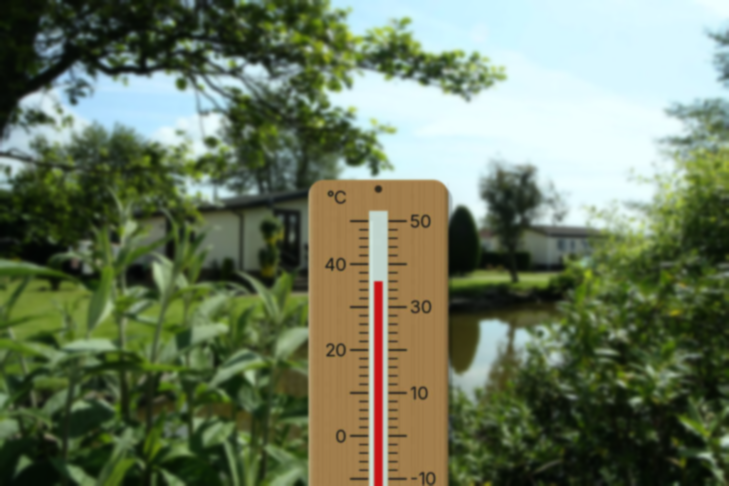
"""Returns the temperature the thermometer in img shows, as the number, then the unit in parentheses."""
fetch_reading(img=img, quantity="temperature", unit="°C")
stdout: 36 (°C)
